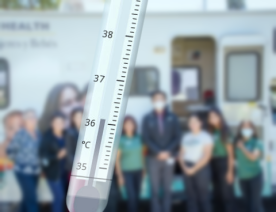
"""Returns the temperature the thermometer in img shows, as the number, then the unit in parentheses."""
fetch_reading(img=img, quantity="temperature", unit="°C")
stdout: 36.1 (°C)
